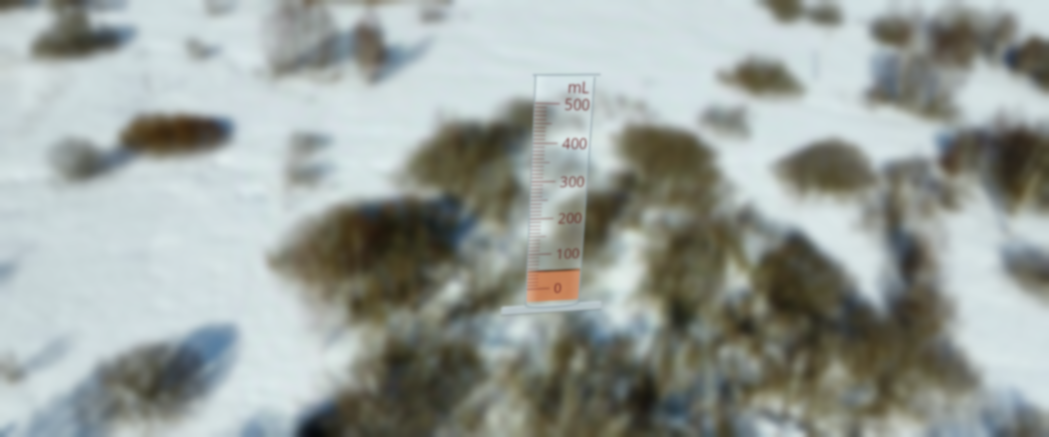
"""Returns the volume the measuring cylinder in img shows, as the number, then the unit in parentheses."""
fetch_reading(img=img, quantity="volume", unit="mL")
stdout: 50 (mL)
